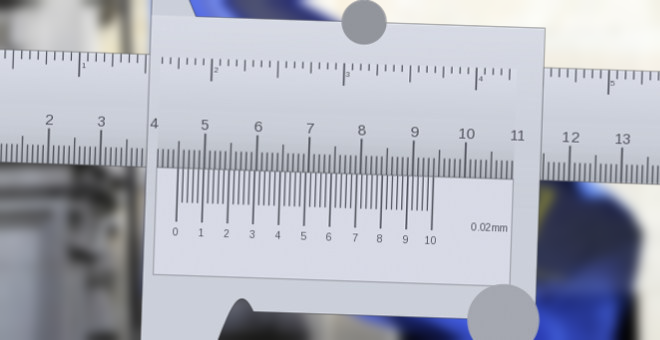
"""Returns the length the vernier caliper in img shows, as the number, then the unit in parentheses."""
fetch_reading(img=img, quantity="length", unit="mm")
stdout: 45.0 (mm)
